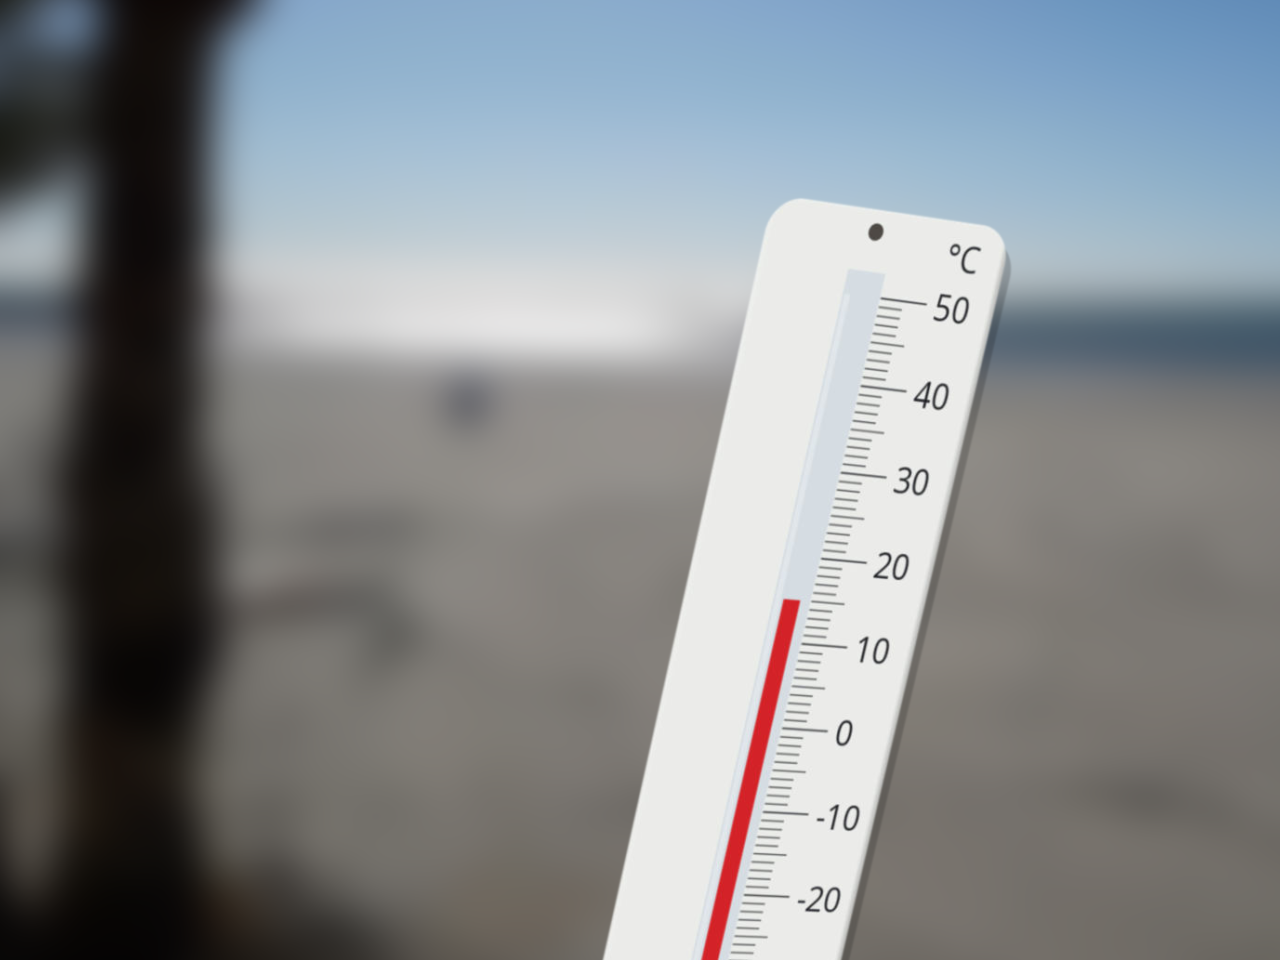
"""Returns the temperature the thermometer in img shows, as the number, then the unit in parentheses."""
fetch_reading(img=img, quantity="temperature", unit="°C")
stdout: 15 (°C)
